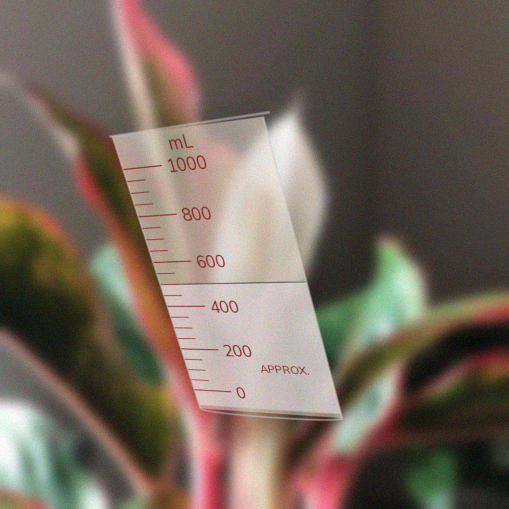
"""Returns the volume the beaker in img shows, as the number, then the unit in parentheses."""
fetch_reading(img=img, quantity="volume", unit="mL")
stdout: 500 (mL)
